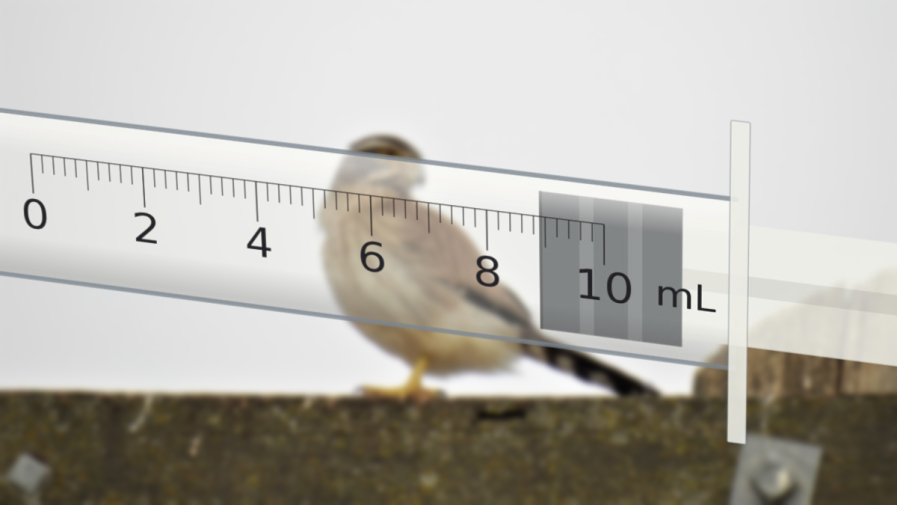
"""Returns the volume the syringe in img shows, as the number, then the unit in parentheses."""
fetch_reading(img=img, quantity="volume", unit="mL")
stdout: 8.9 (mL)
